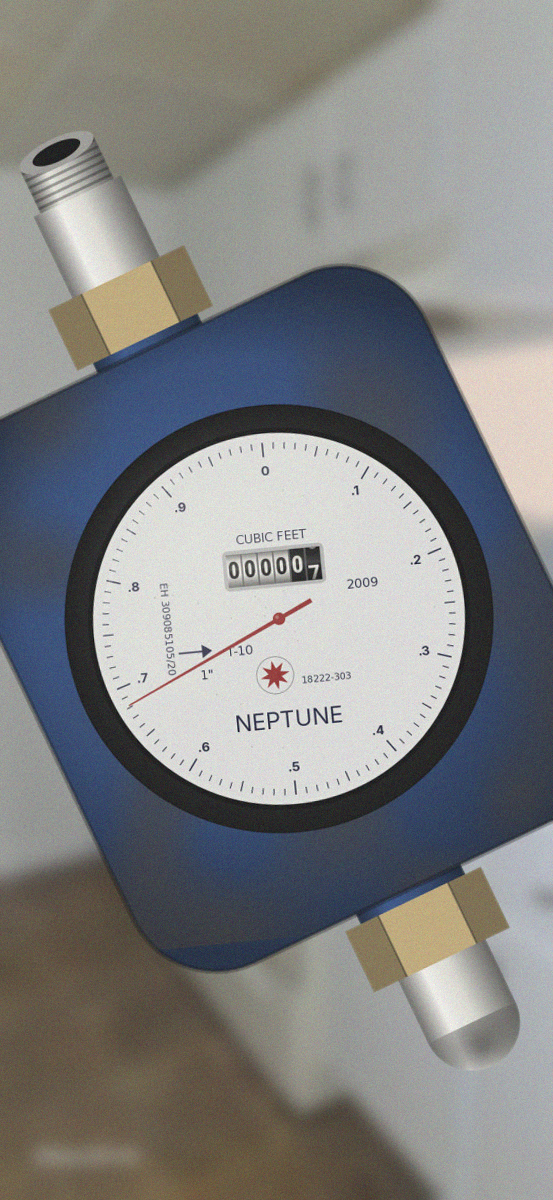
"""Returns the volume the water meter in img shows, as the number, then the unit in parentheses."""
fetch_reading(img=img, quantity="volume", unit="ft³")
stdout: 6.68 (ft³)
